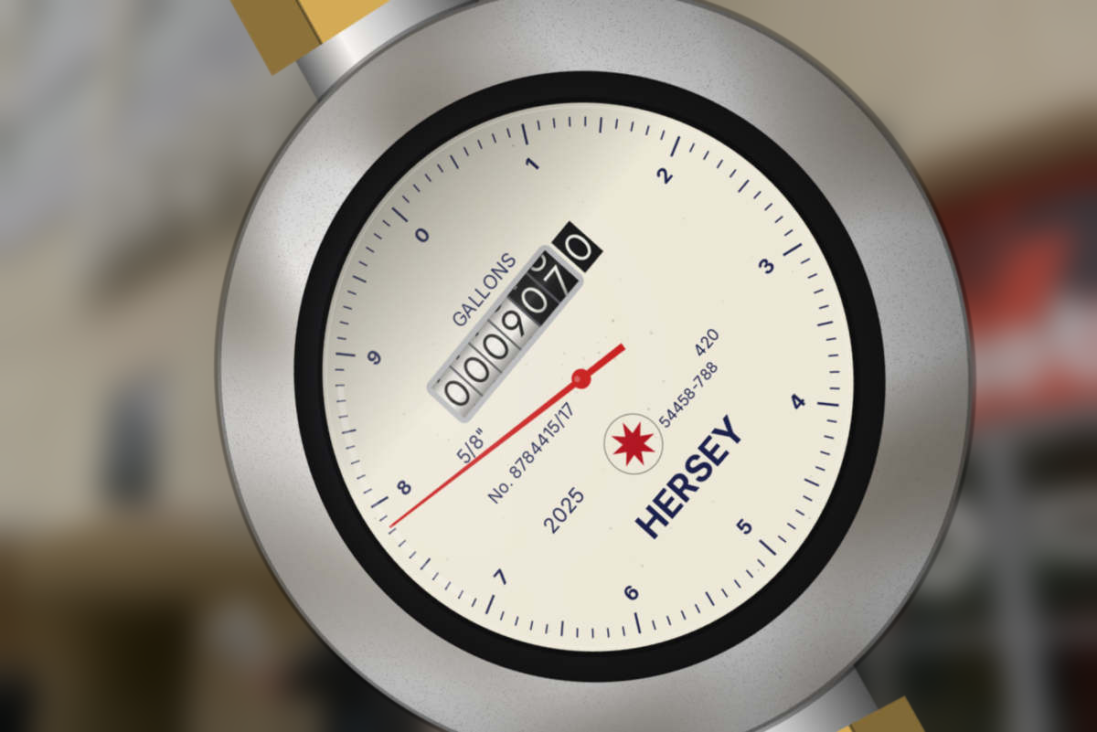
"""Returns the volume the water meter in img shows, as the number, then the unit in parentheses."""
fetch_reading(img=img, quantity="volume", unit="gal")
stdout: 9067.8 (gal)
